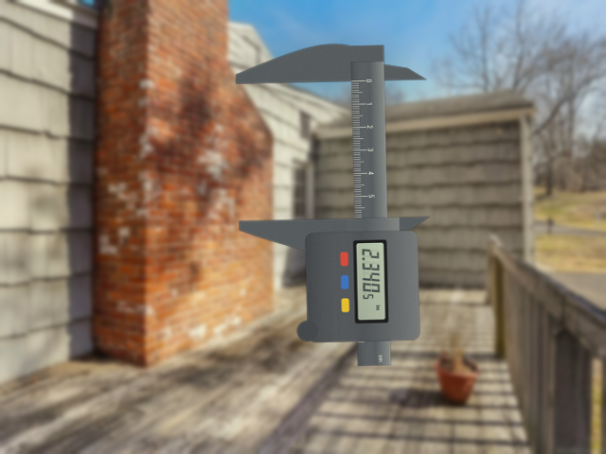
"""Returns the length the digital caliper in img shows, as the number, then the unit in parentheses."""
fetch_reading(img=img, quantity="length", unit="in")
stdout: 2.3405 (in)
